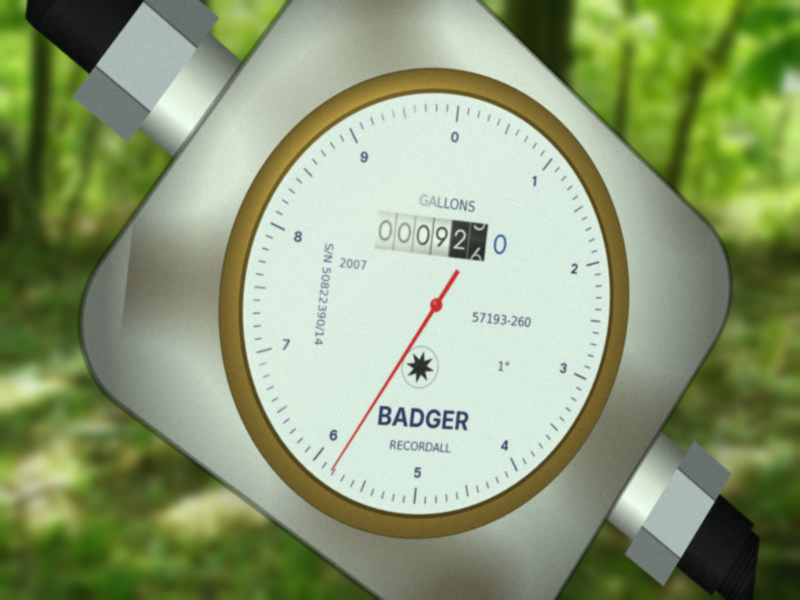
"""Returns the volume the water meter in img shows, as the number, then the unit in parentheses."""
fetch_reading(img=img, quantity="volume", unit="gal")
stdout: 9255.8 (gal)
